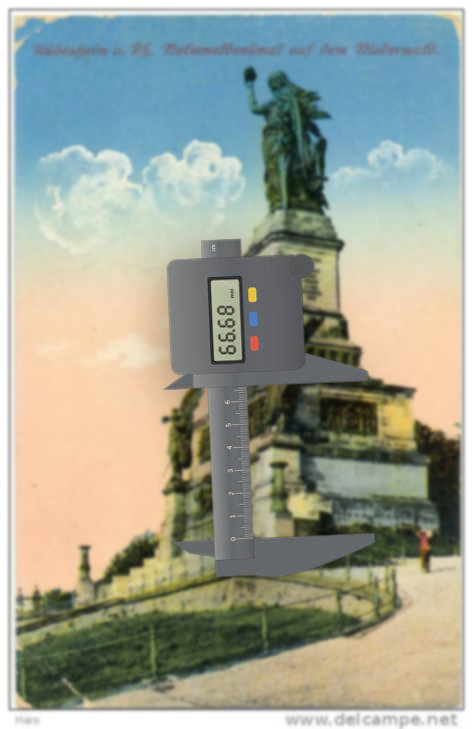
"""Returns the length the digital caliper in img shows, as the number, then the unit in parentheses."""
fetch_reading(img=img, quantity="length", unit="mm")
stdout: 66.68 (mm)
